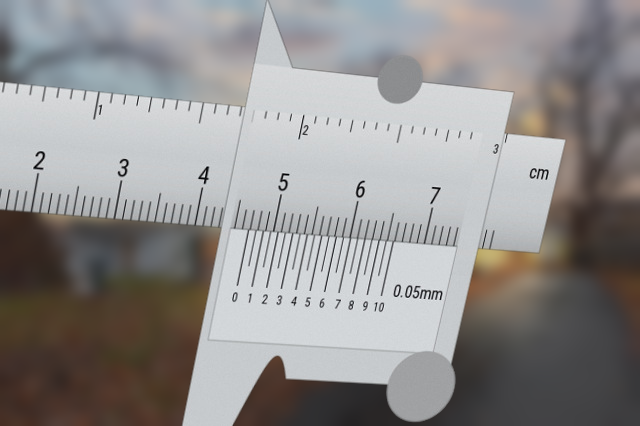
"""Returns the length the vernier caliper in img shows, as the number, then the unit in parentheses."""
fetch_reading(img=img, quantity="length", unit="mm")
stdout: 46.8 (mm)
